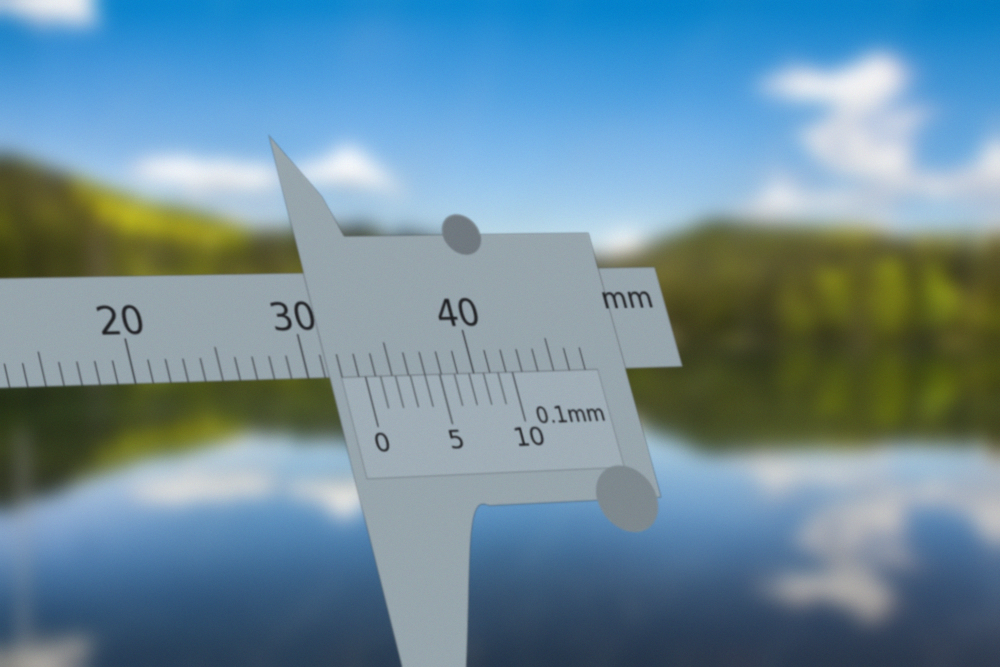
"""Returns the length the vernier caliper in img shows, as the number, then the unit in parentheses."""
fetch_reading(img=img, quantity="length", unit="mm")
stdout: 33.4 (mm)
